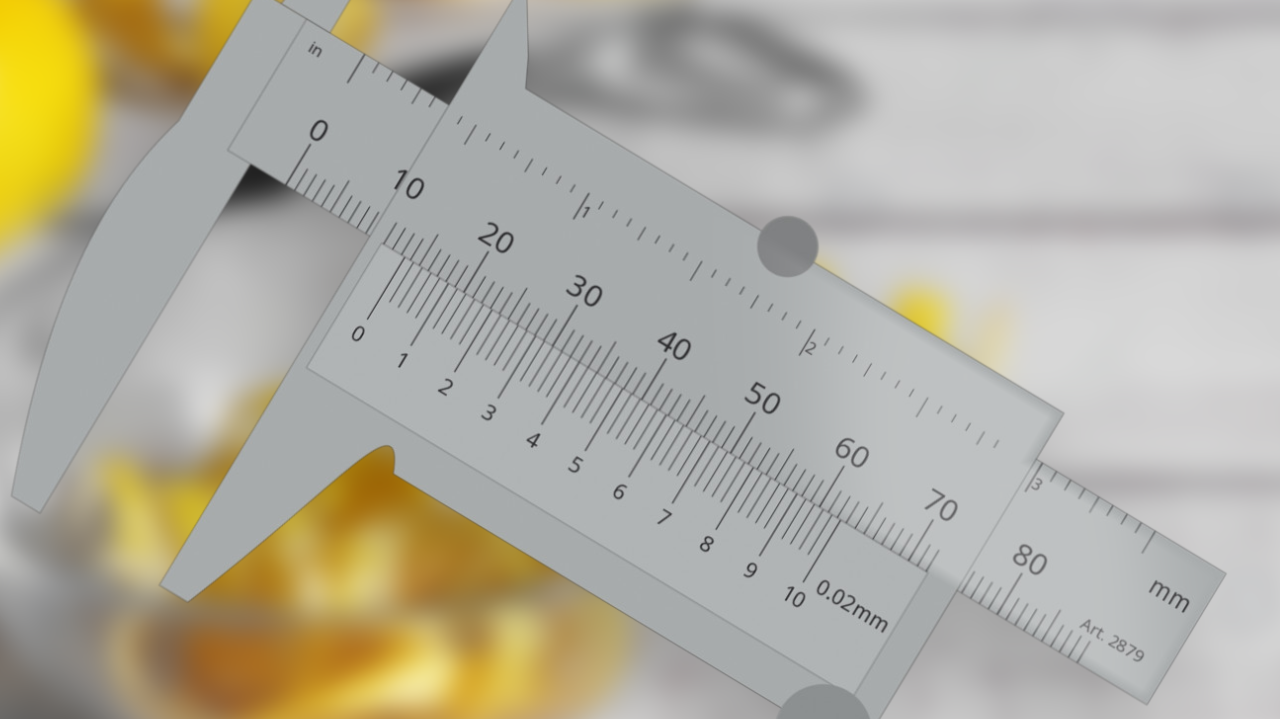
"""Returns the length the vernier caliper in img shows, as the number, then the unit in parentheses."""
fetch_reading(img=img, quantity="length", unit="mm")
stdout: 13.4 (mm)
